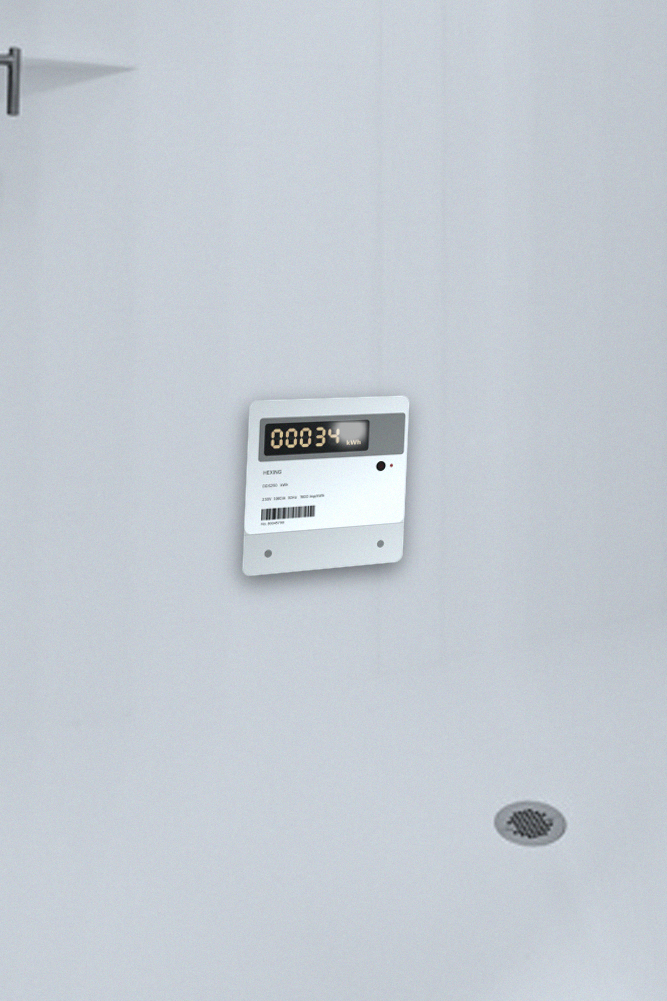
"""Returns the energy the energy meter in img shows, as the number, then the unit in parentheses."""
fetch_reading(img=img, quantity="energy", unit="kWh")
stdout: 34 (kWh)
